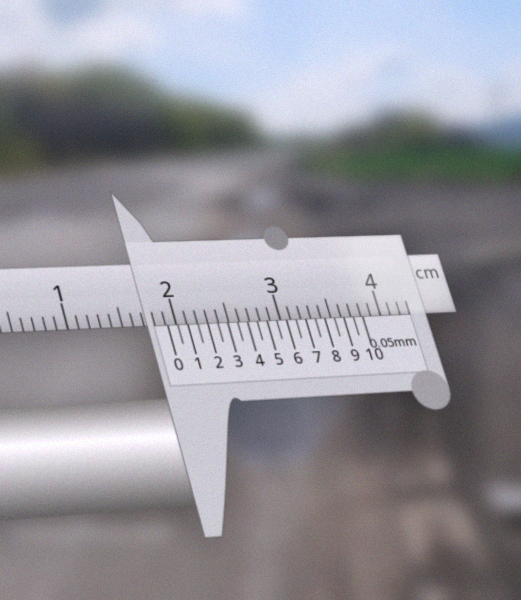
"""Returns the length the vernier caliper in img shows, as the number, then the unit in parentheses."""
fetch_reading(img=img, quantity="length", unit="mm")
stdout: 19.2 (mm)
